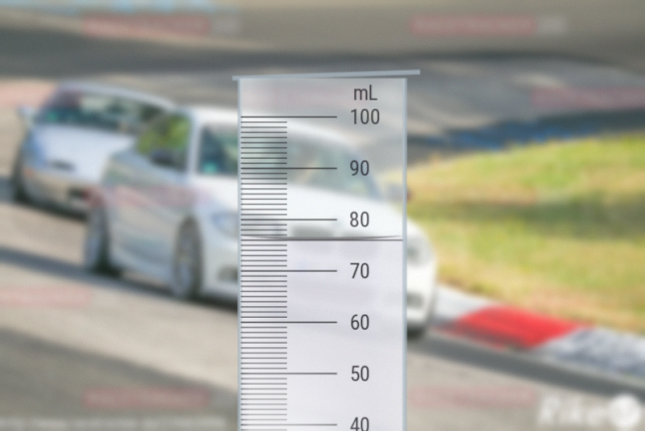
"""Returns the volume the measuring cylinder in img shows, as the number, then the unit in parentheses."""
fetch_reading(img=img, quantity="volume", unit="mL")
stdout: 76 (mL)
